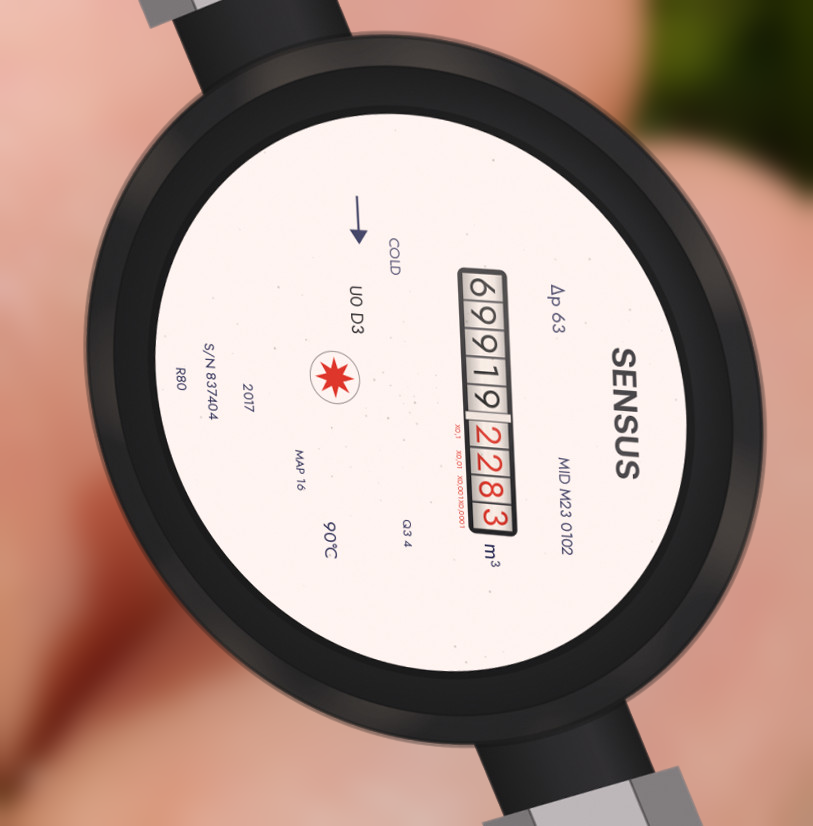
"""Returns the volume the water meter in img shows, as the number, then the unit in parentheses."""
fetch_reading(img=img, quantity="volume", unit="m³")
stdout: 69919.2283 (m³)
